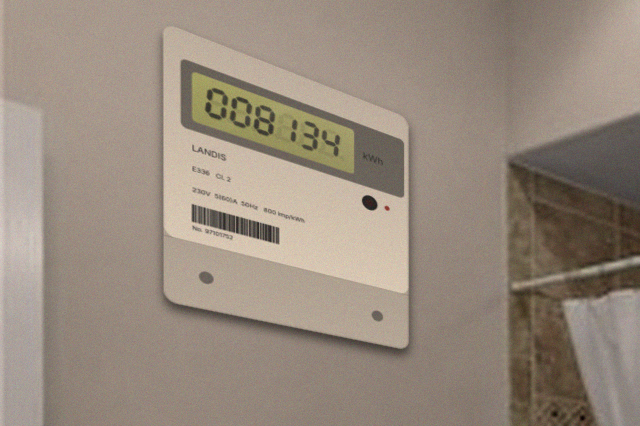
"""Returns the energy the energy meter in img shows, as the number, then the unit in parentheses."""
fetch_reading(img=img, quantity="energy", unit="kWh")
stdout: 8134 (kWh)
